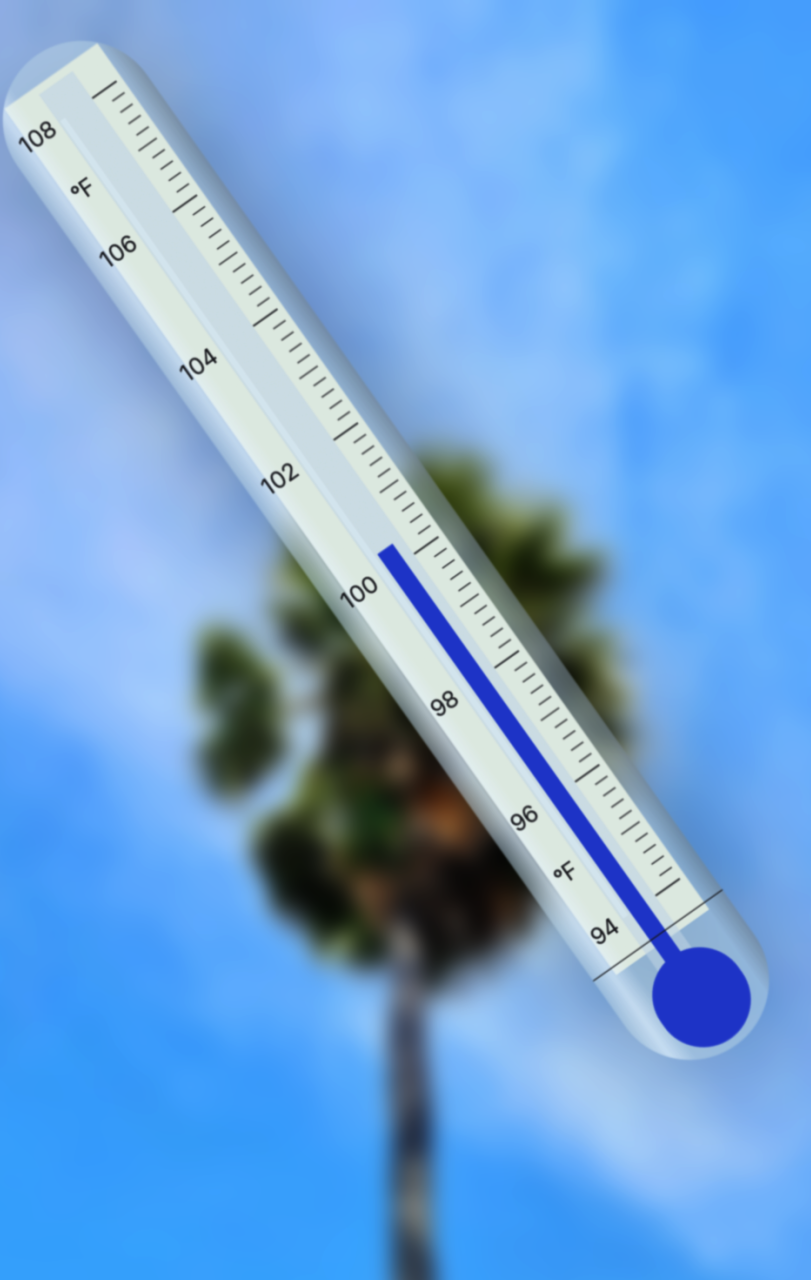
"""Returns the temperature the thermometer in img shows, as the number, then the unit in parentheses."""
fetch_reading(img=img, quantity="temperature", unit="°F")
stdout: 100.3 (°F)
